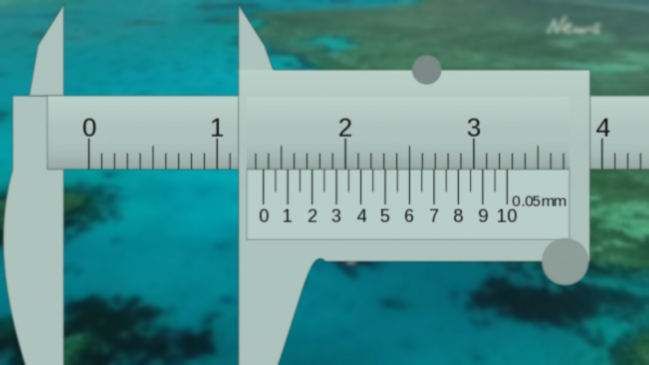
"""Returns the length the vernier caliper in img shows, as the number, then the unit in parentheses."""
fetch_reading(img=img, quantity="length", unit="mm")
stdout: 13.6 (mm)
